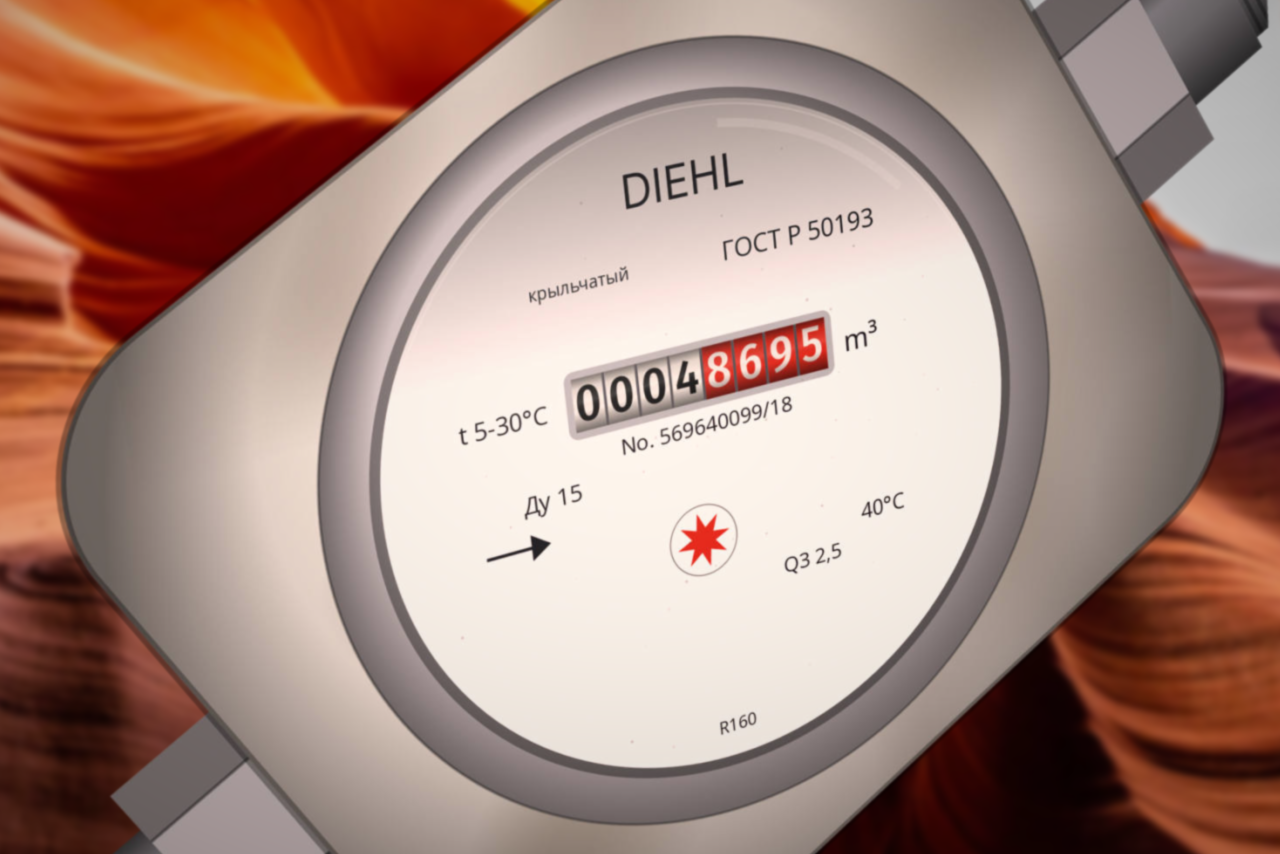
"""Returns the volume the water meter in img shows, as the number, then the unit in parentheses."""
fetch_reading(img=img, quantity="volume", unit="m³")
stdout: 4.8695 (m³)
